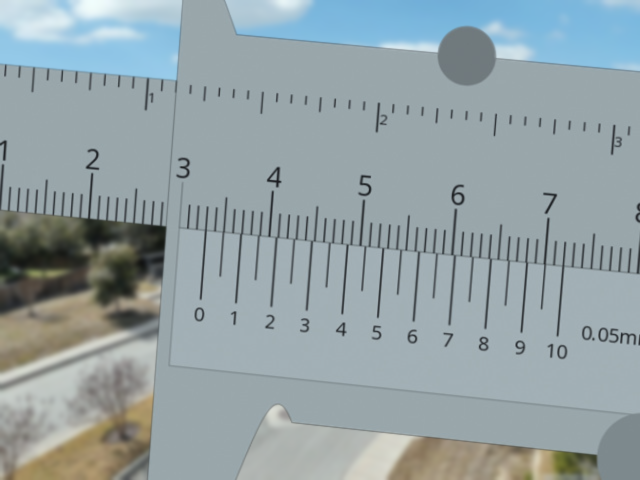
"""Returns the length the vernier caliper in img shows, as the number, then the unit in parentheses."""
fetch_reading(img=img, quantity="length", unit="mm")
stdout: 33.0 (mm)
